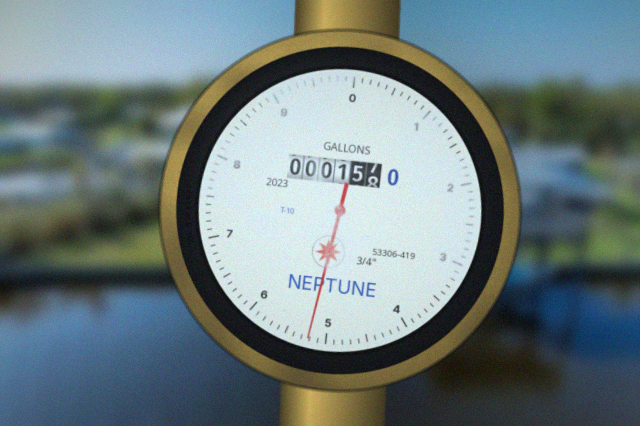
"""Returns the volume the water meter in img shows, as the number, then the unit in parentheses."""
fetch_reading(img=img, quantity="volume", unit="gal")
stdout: 1575.2 (gal)
